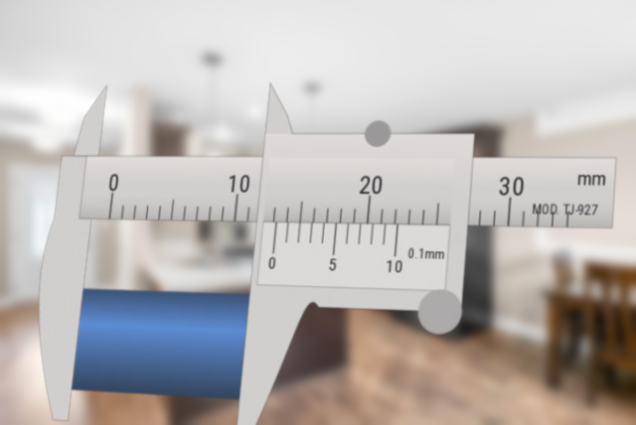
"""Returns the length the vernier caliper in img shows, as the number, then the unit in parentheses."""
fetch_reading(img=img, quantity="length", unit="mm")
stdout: 13.2 (mm)
